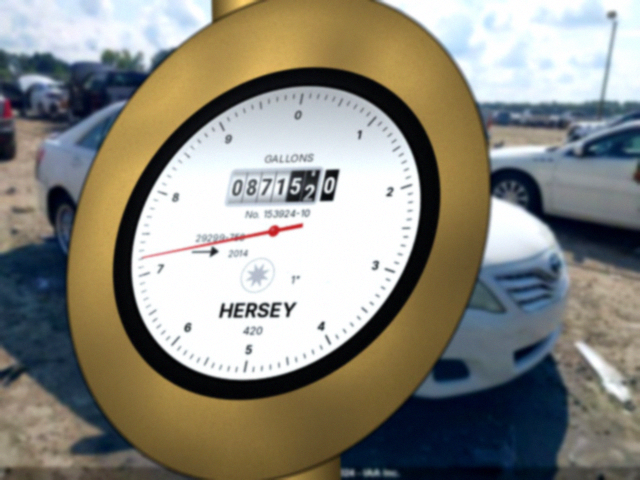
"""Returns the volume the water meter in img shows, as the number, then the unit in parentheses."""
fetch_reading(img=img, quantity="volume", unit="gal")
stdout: 871517.2 (gal)
